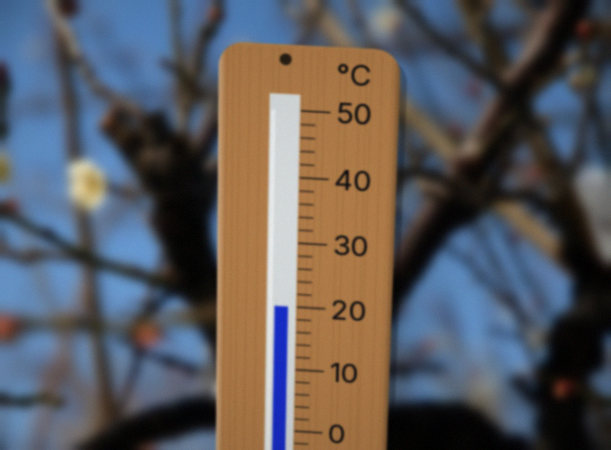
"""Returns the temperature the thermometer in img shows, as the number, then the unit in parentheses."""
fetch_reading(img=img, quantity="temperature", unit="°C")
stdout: 20 (°C)
